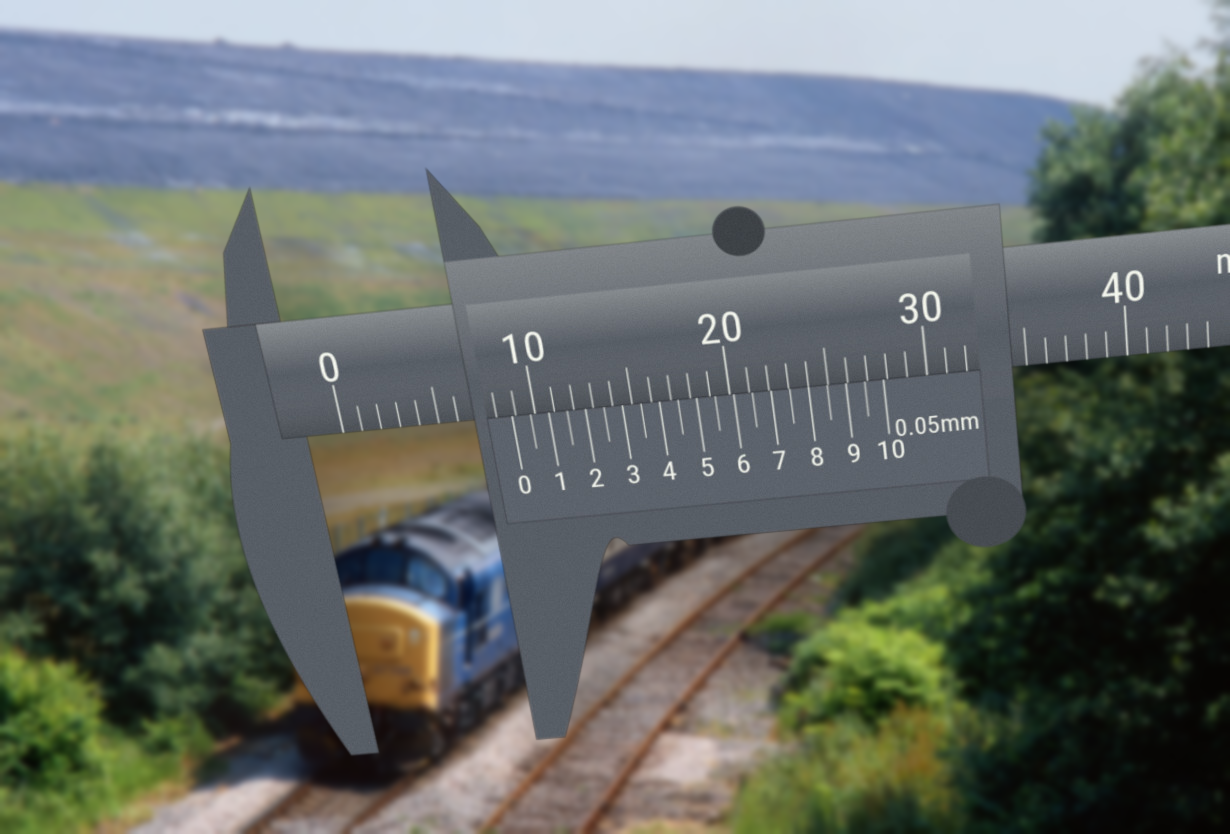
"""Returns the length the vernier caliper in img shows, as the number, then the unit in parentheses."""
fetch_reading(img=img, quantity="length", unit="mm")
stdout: 8.8 (mm)
